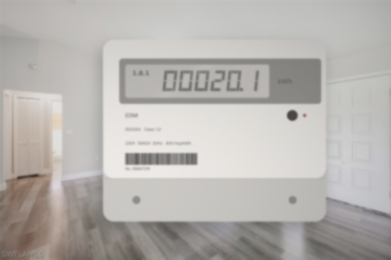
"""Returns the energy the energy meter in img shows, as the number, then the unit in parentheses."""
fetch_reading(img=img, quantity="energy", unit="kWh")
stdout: 20.1 (kWh)
